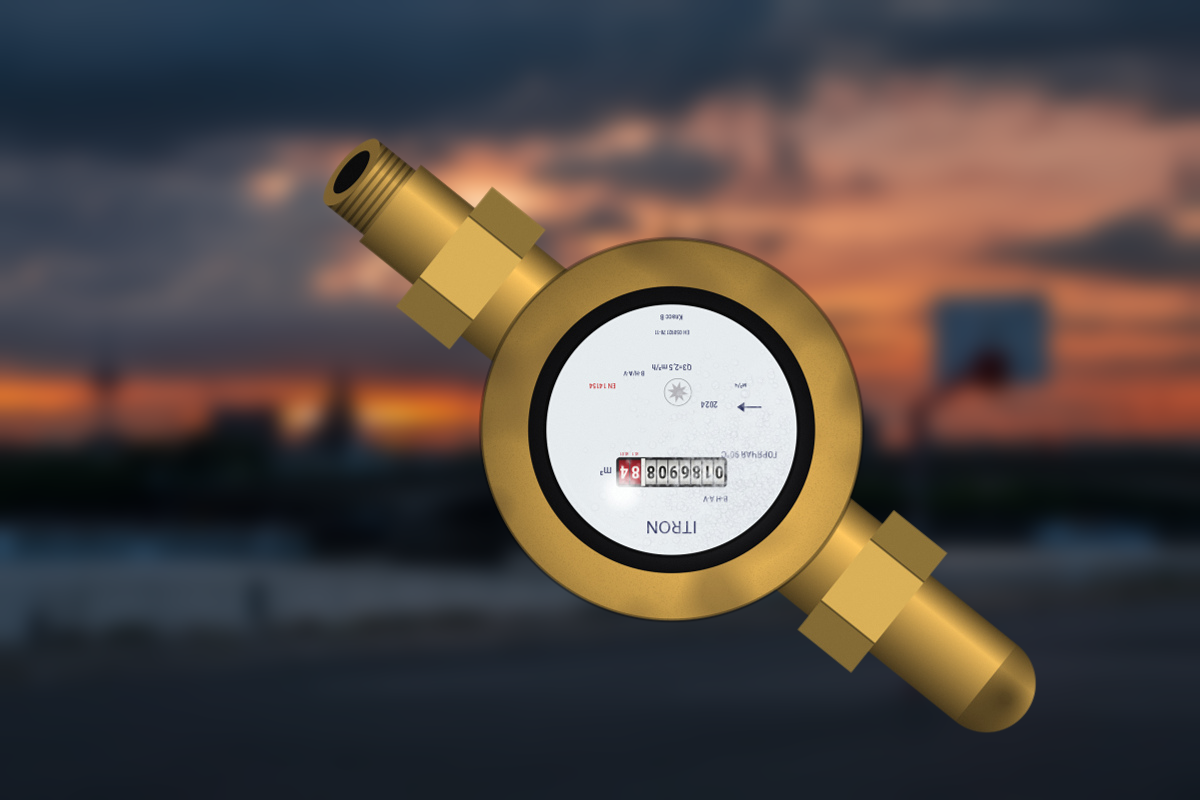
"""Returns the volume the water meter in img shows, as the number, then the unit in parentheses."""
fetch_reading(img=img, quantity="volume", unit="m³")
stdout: 186908.84 (m³)
